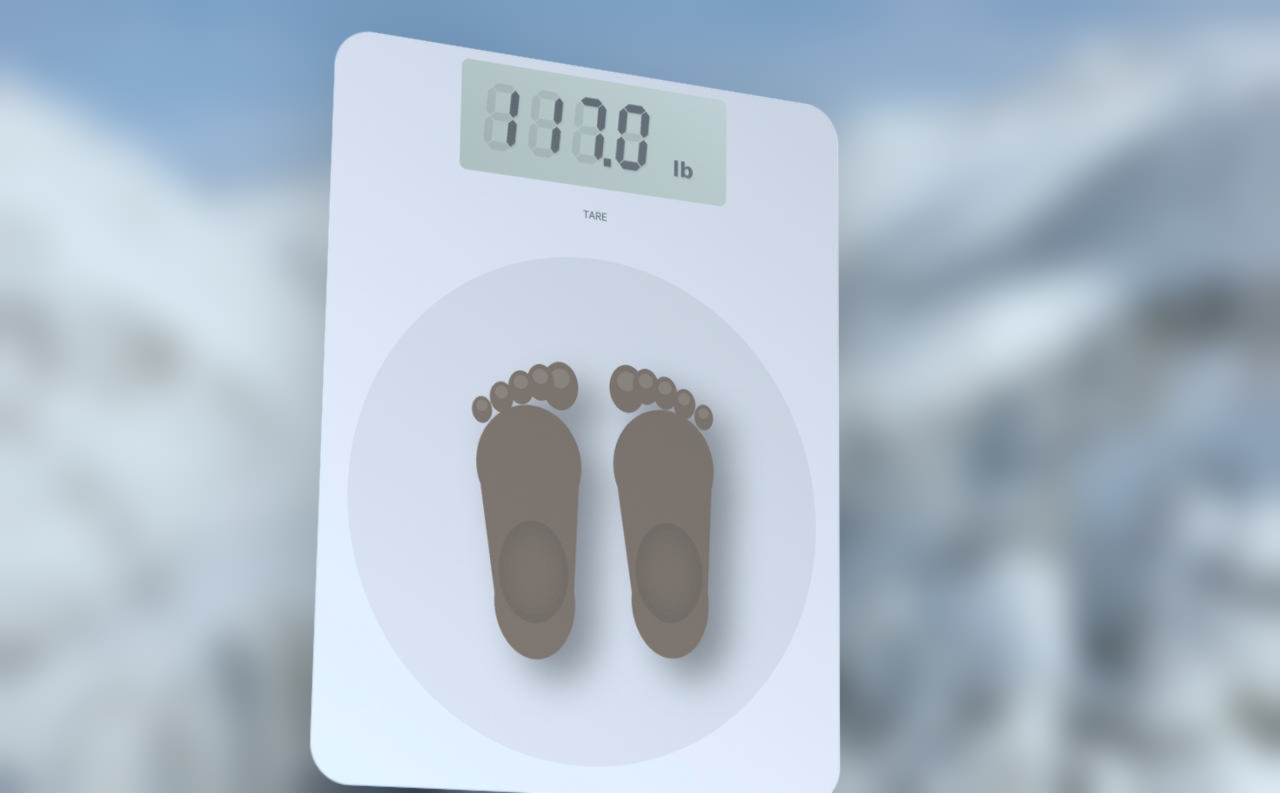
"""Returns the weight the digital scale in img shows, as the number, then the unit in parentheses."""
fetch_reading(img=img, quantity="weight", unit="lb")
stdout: 117.0 (lb)
